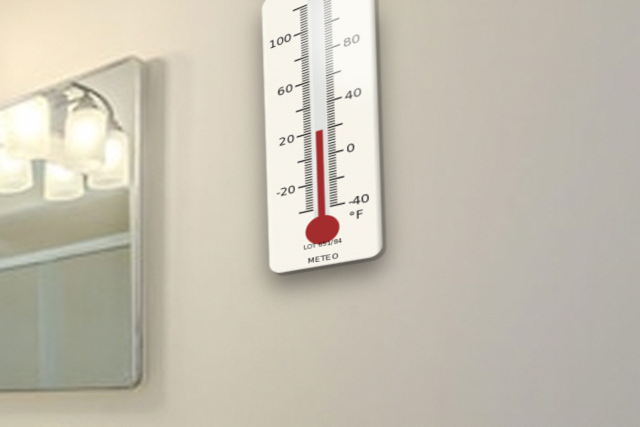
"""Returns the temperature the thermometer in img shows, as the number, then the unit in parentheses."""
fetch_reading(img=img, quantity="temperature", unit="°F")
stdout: 20 (°F)
